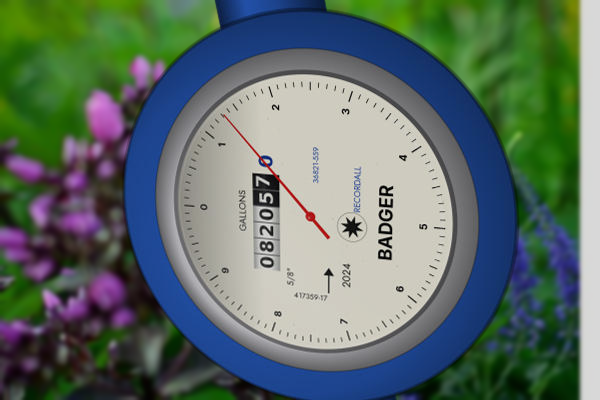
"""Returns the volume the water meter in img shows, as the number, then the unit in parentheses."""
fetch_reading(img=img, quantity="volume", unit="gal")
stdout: 820571.3 (gal)
